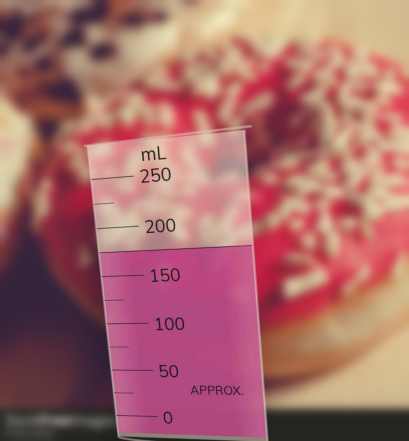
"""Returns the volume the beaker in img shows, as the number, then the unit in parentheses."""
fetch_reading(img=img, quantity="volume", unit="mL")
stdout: 175 (mL)
